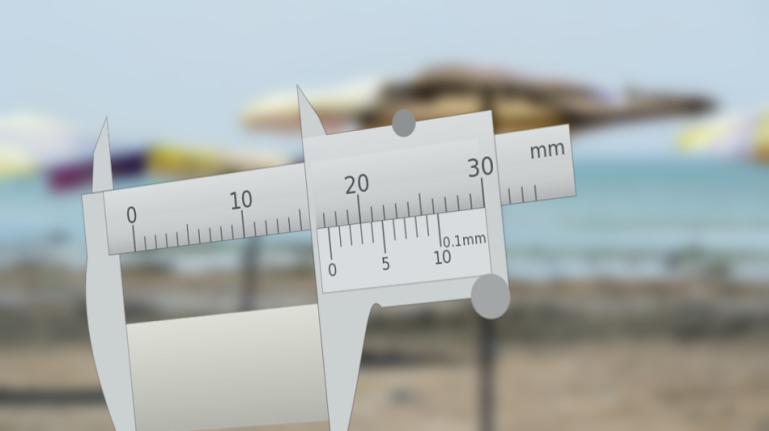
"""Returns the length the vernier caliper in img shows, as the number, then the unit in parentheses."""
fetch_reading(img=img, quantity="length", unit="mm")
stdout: 17.3 (mm)
